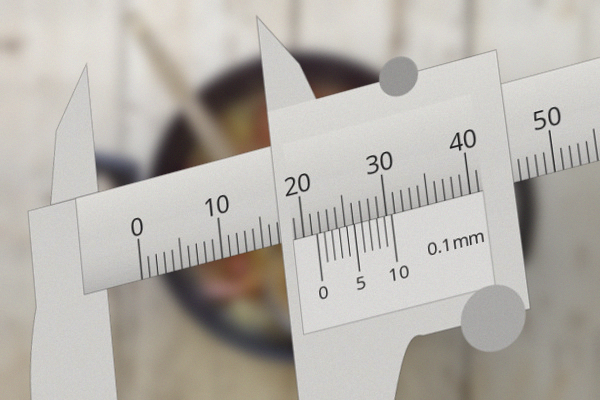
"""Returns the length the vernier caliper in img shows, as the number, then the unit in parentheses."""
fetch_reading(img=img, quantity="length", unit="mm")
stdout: 21.6 (mm)
